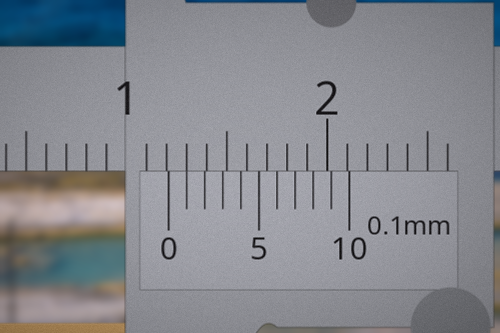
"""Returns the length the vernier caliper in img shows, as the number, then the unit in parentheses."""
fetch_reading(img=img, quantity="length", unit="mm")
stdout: 12.1 (mm)
